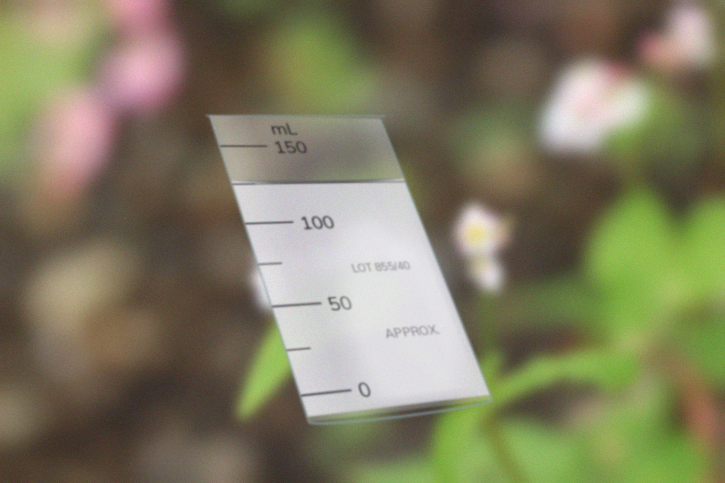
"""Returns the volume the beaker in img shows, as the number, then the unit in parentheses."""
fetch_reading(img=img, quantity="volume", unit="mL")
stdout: 125 (mL)
